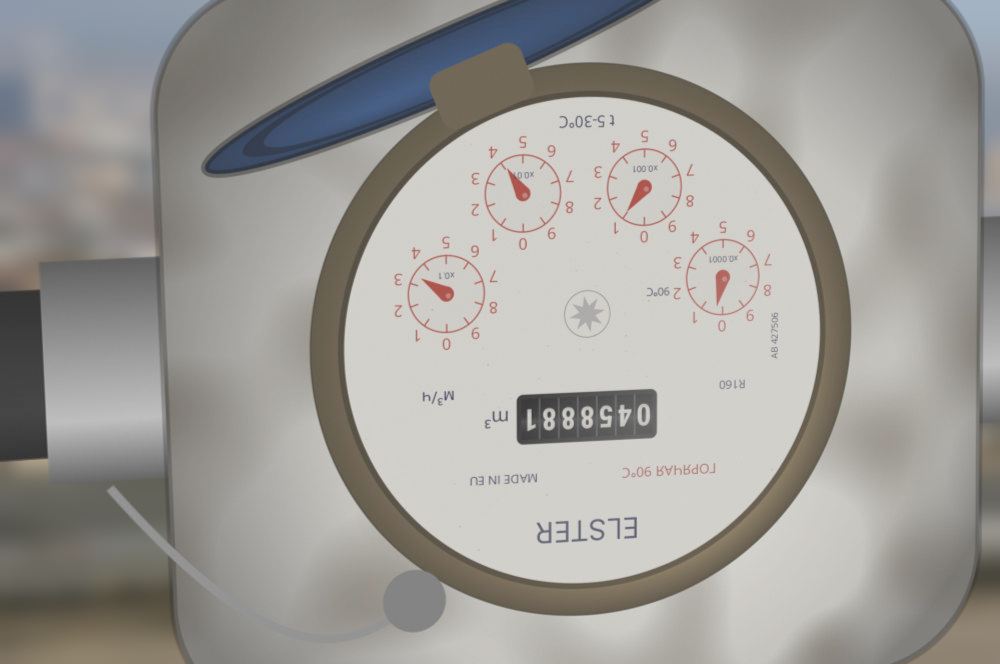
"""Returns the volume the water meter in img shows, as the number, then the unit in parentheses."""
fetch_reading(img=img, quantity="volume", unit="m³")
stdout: 458881.3410 (m³)
